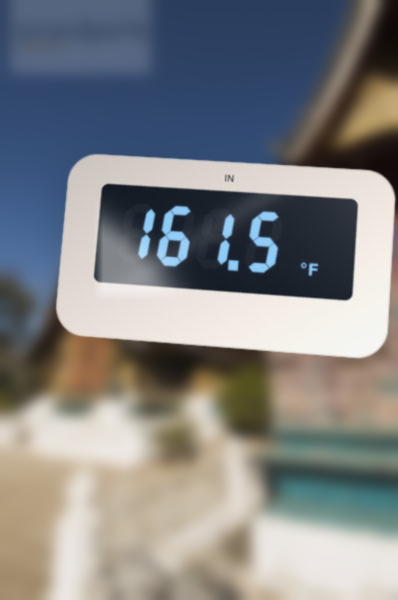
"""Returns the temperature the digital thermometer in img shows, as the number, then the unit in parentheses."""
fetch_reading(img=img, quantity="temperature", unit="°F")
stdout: 161.5 (°F)
